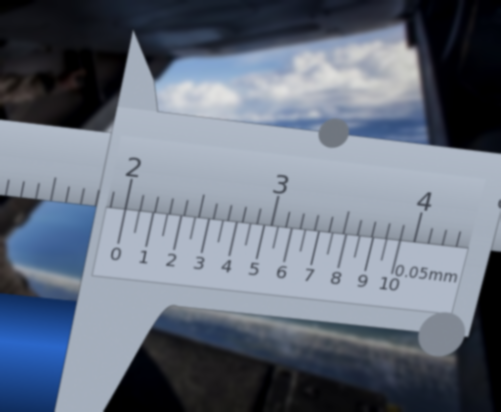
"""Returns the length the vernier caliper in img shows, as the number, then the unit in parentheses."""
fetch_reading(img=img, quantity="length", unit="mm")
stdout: 20.0 (mm)
